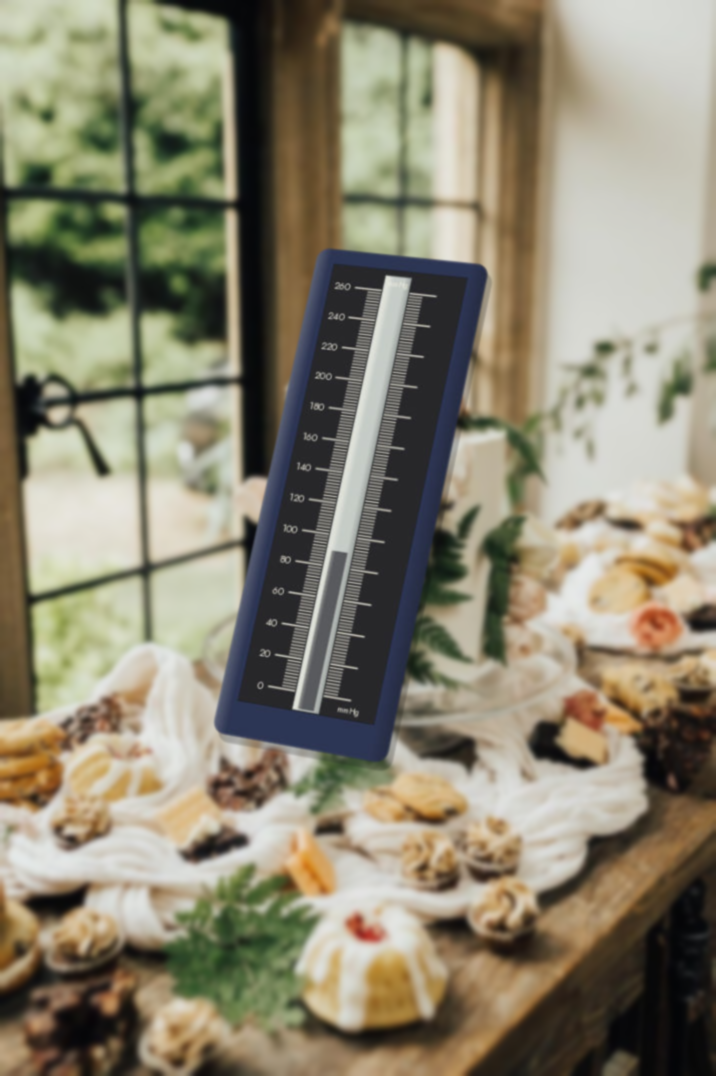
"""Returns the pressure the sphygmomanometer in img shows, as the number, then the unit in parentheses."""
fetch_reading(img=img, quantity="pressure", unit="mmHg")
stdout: 90 (mmHg)
